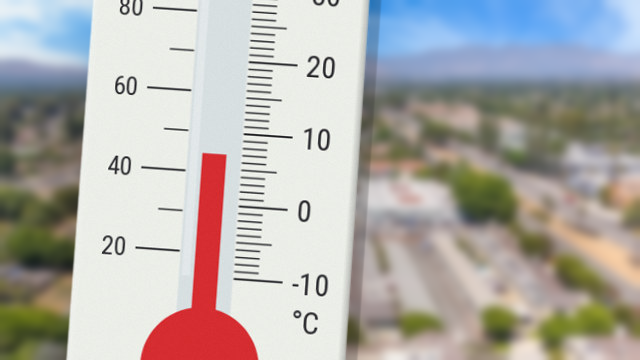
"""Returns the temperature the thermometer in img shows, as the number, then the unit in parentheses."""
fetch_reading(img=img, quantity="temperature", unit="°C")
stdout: 7 (°C)
